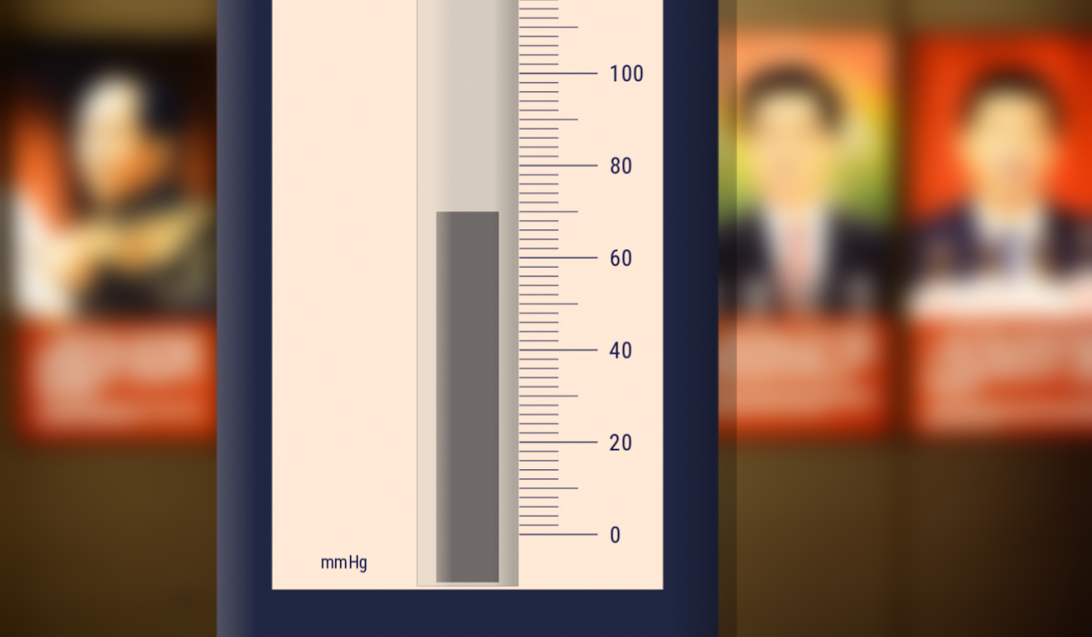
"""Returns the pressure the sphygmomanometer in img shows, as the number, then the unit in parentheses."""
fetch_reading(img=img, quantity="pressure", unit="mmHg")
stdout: 70 (mmHg)
